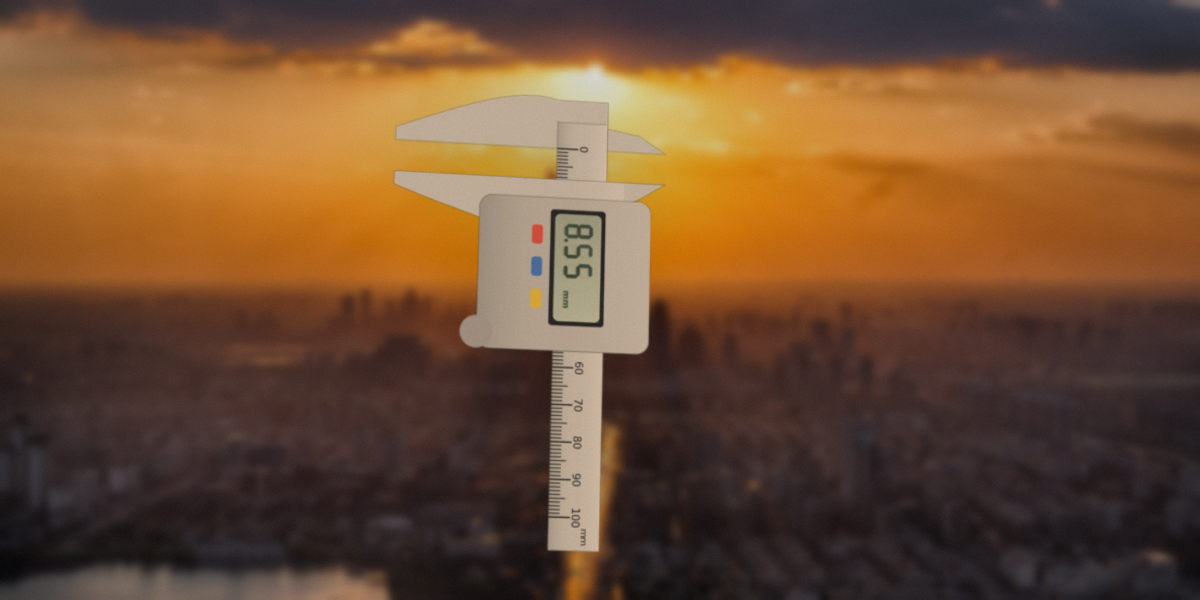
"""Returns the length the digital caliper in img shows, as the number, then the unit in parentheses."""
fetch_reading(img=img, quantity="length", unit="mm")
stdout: 8.55 (mm)
